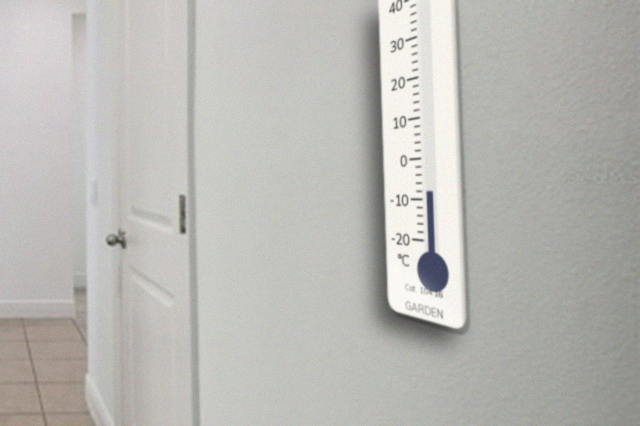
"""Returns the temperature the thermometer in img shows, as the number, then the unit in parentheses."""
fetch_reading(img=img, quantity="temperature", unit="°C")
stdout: -8 (°C)
